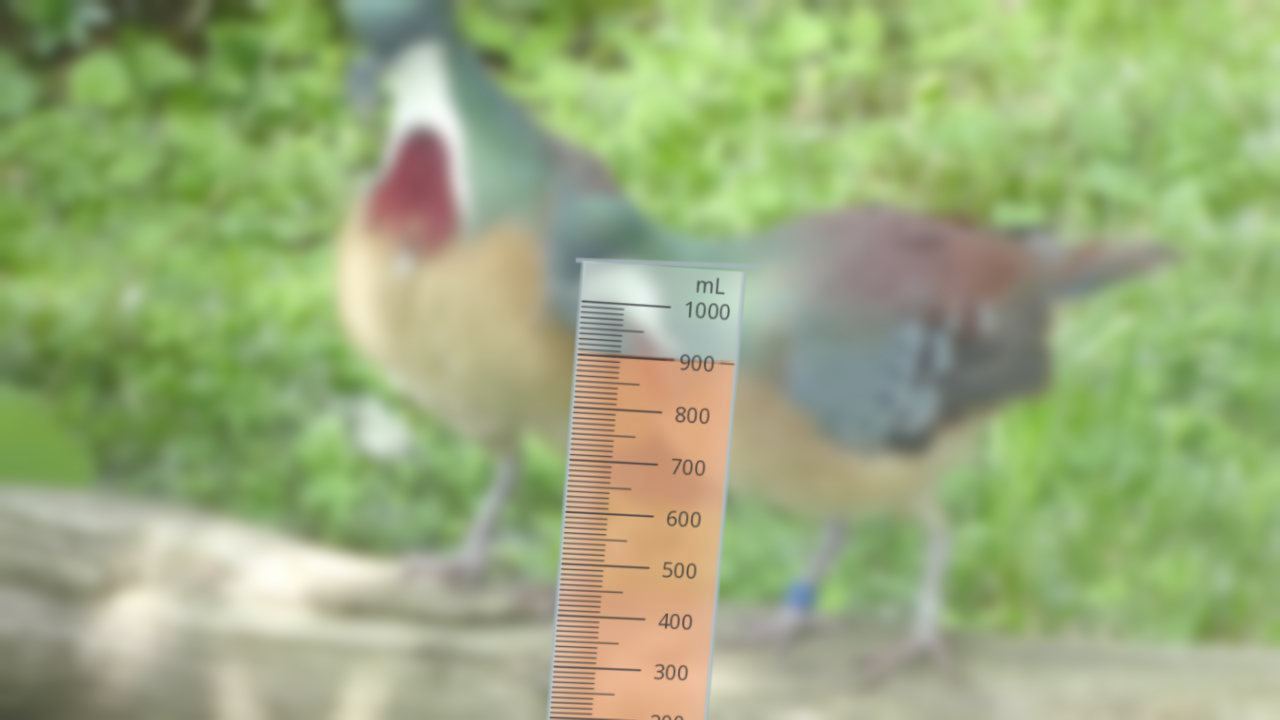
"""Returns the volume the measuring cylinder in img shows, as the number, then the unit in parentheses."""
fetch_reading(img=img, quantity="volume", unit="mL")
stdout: 900 (mL)
